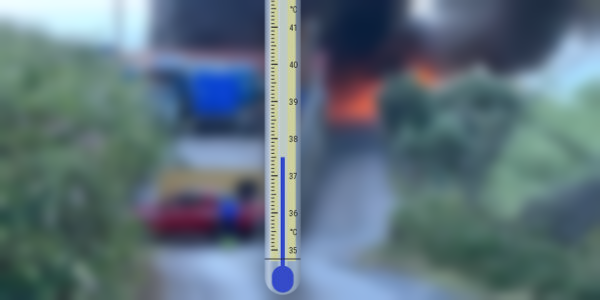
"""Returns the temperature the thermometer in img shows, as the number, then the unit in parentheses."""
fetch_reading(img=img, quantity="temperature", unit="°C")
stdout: 37.5 (°C)
